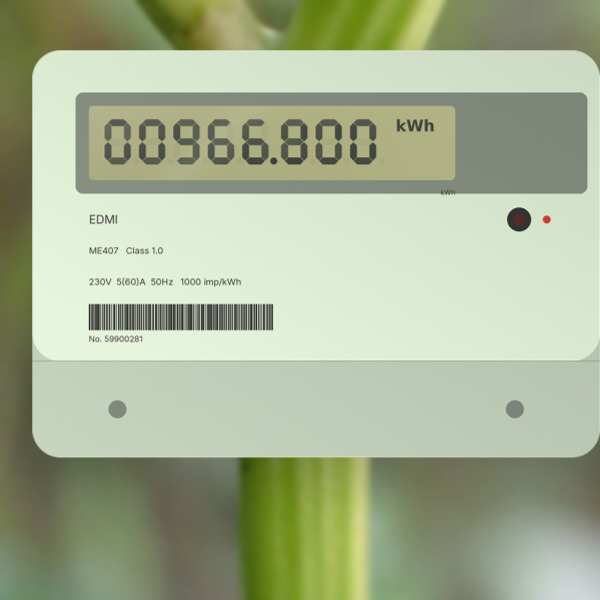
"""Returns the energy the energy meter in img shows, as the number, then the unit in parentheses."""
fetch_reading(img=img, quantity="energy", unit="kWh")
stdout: 966.800 (kWh)
